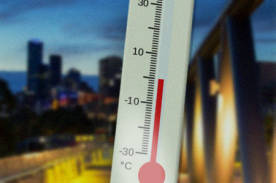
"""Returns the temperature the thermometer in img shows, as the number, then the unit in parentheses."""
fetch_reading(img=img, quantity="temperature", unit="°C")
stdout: 0 (°C)
